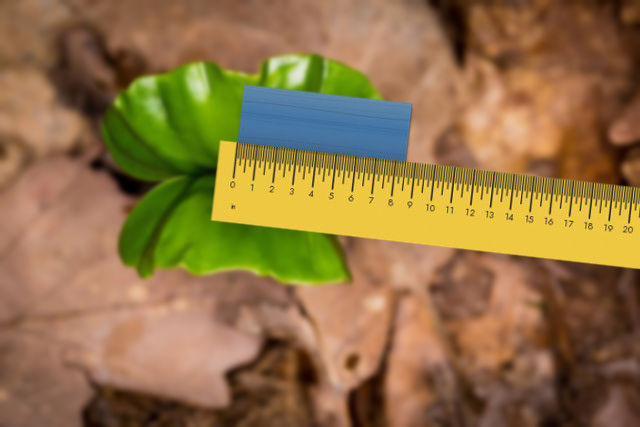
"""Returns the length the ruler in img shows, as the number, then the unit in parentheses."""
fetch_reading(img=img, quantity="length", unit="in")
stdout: 8.5 (in)
